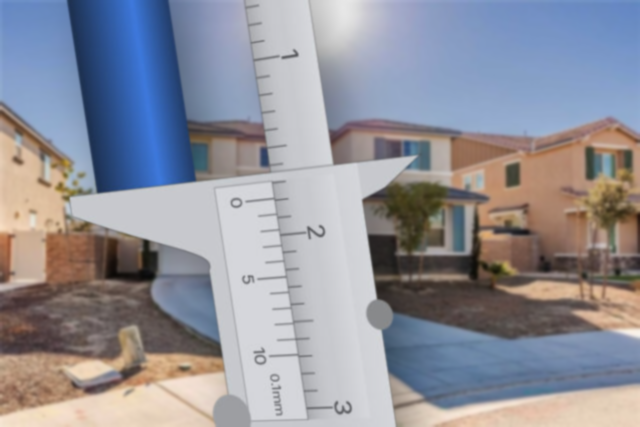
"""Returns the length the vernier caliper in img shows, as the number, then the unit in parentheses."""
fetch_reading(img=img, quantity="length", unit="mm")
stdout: 17.9 (mm)
